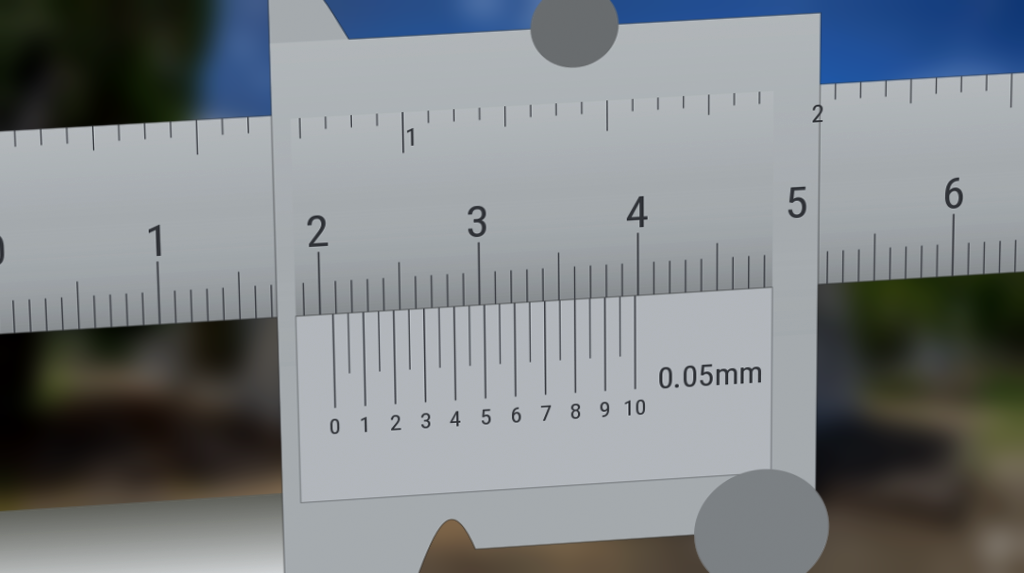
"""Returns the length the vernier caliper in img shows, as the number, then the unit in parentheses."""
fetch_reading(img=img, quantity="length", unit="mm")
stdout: 20.8 (mm)
